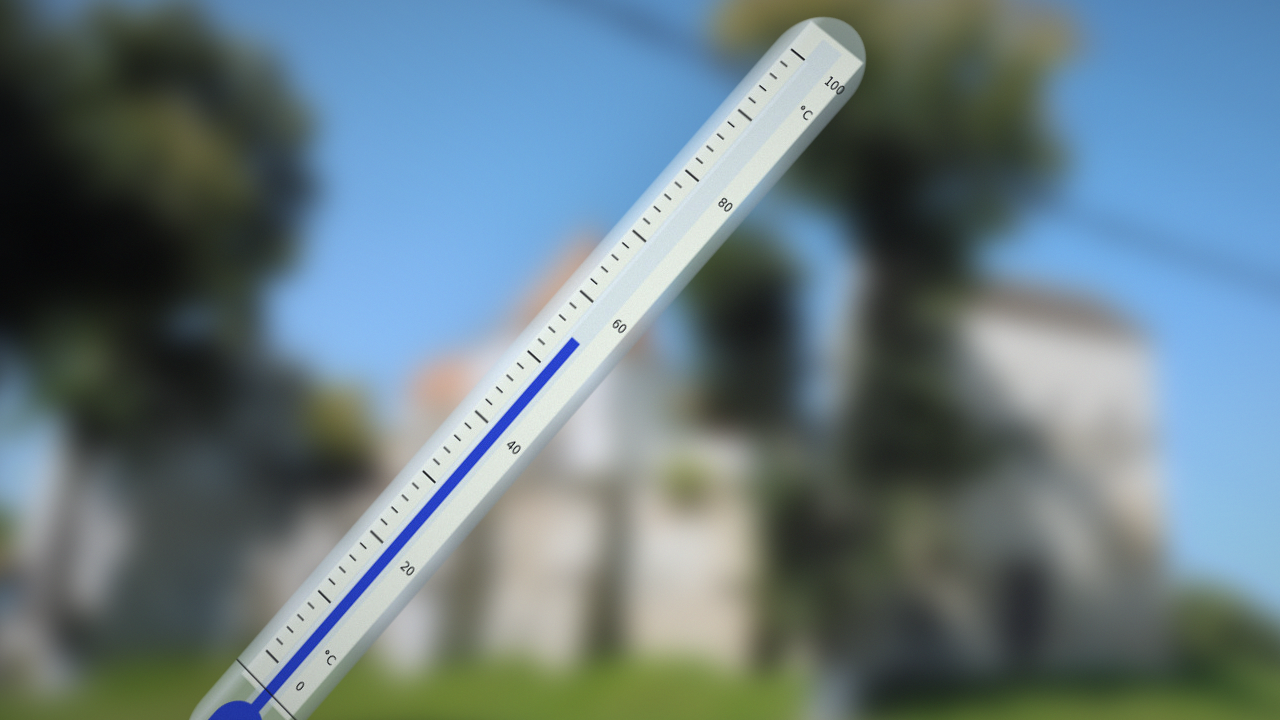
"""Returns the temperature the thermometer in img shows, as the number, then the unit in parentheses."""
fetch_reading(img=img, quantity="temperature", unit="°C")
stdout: 55 (°C)
